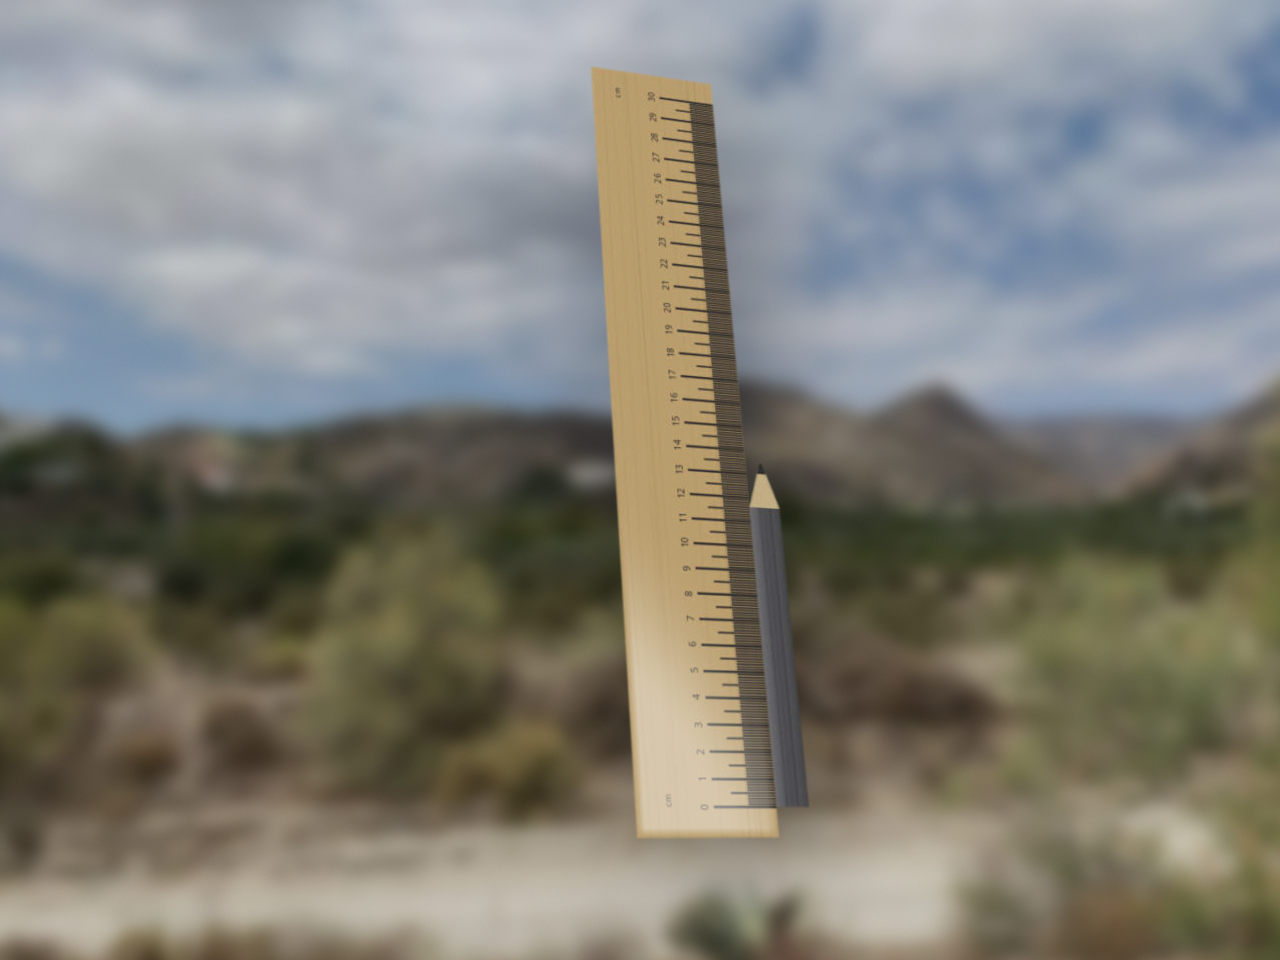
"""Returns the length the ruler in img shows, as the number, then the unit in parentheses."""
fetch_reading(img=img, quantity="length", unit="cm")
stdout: 13.5 (cm)
